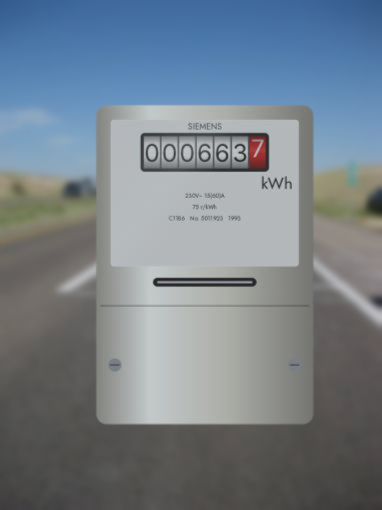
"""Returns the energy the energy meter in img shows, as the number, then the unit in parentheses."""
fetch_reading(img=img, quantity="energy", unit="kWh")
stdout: 663.7 (kWh)
